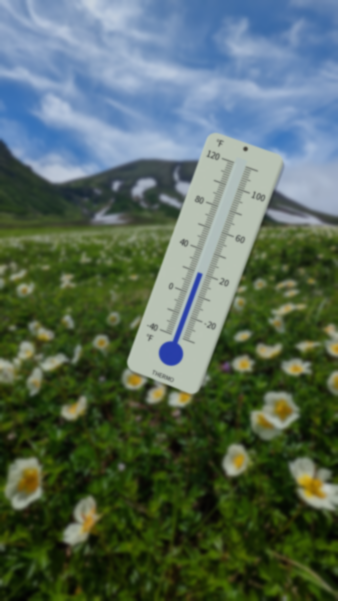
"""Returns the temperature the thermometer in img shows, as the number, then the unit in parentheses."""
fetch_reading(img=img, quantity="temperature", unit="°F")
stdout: 20 (°F)
